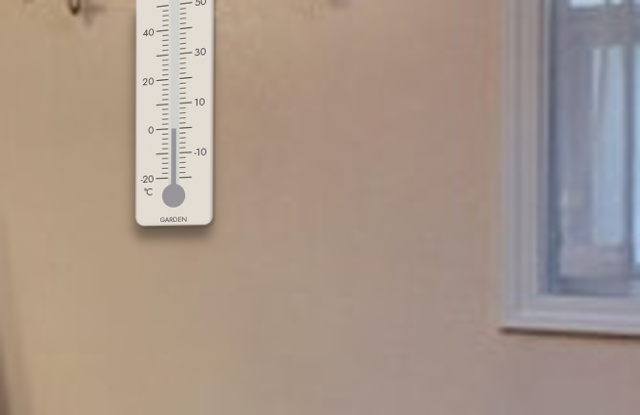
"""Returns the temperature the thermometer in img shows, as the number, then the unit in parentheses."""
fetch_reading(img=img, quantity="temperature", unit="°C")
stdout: 0 (°C)
